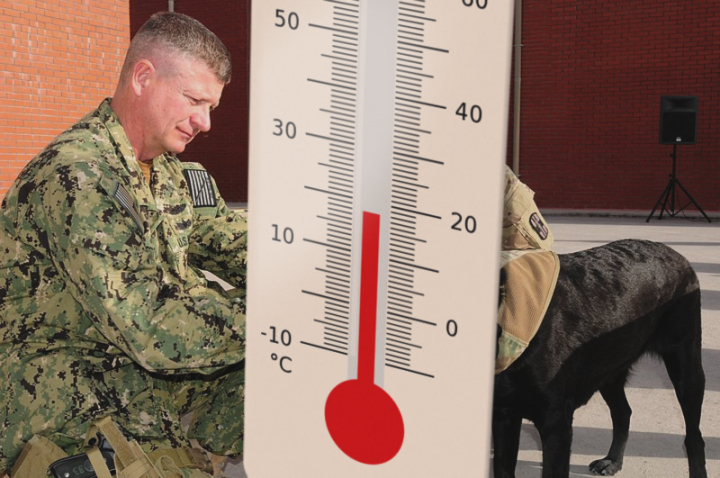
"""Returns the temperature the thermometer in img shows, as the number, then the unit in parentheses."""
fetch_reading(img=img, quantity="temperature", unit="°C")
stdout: 18 (°C)
